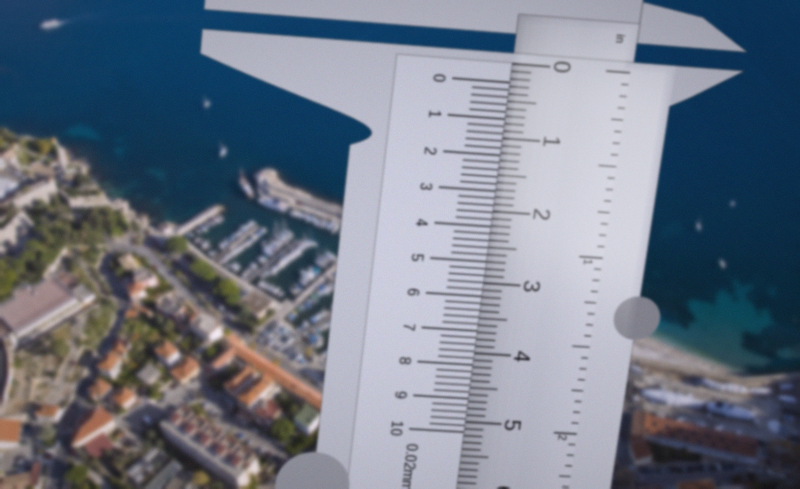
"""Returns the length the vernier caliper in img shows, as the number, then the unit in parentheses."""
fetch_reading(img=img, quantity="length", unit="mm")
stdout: 2.5 (mm)
